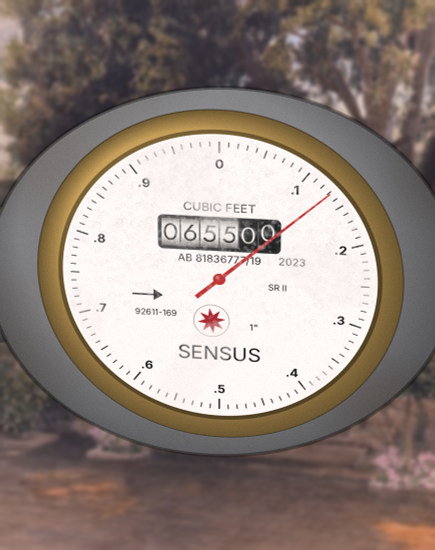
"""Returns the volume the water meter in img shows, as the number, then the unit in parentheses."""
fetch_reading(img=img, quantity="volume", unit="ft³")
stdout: 65500.13 (ft³)
